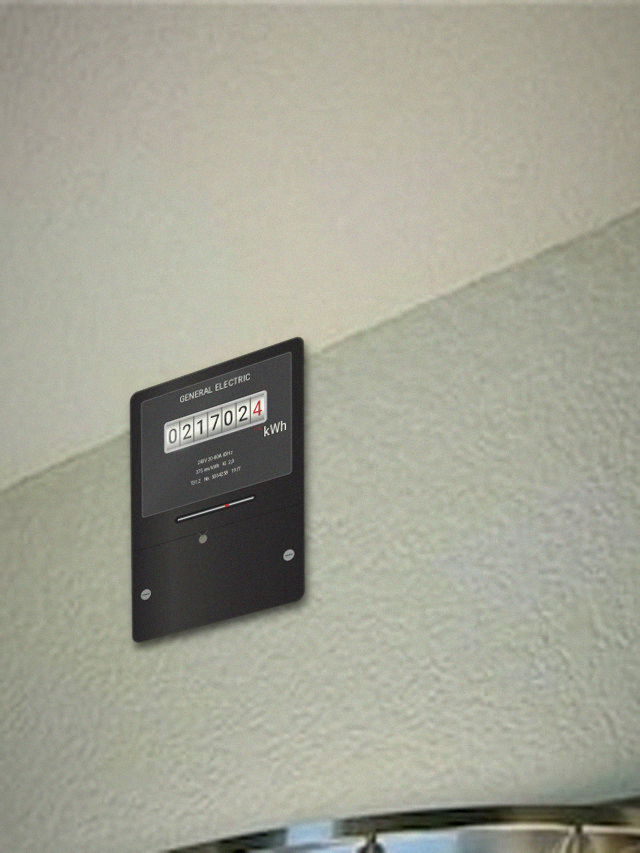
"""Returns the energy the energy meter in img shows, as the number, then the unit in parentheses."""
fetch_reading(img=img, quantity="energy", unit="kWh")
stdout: 21702.4 (kWh)
